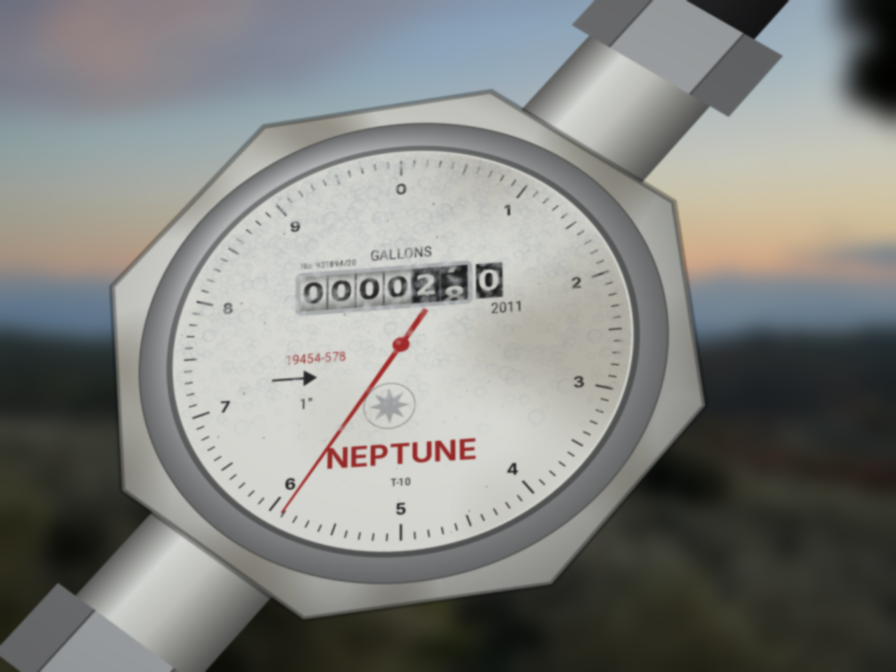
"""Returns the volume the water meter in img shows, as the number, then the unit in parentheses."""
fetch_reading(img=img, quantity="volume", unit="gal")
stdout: 275.9 (gal)
